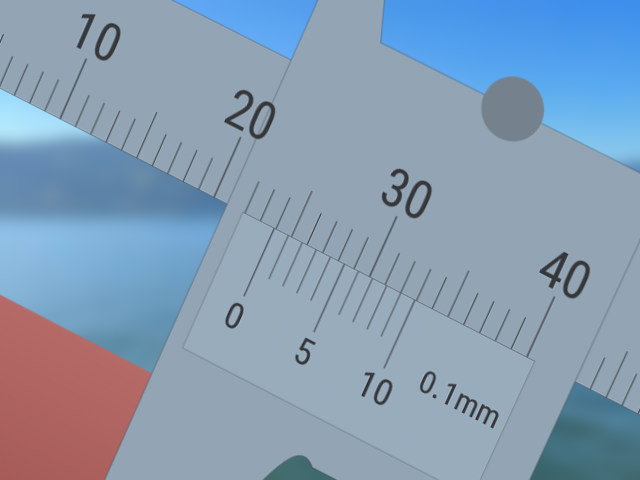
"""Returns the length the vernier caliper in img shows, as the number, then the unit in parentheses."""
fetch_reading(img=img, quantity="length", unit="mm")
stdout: 23.9 (mm)
